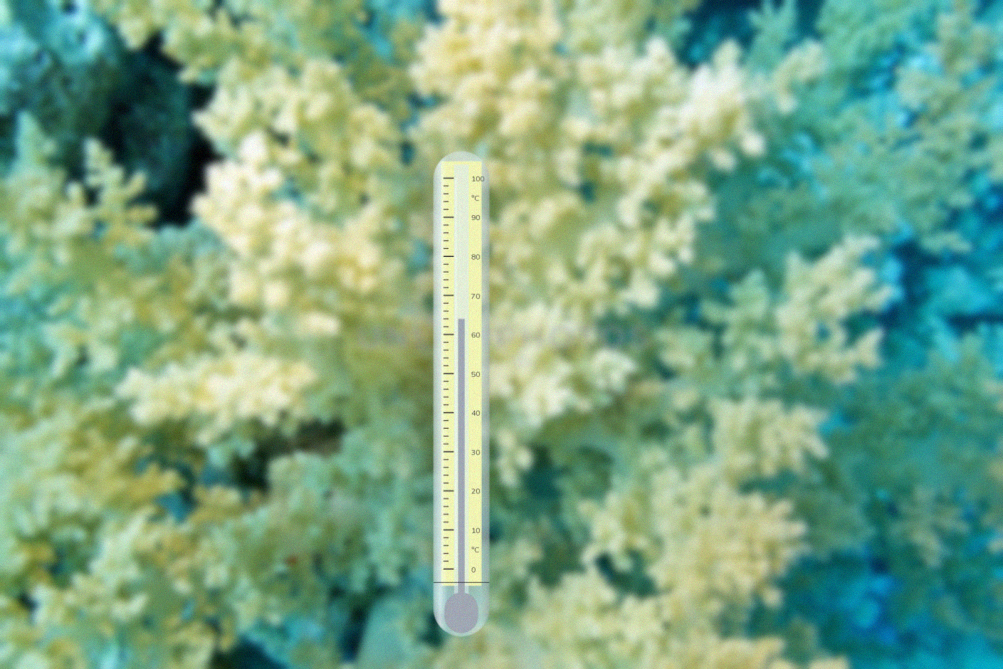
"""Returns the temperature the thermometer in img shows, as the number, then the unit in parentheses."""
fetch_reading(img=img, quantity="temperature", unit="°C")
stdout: 64 (°C)
